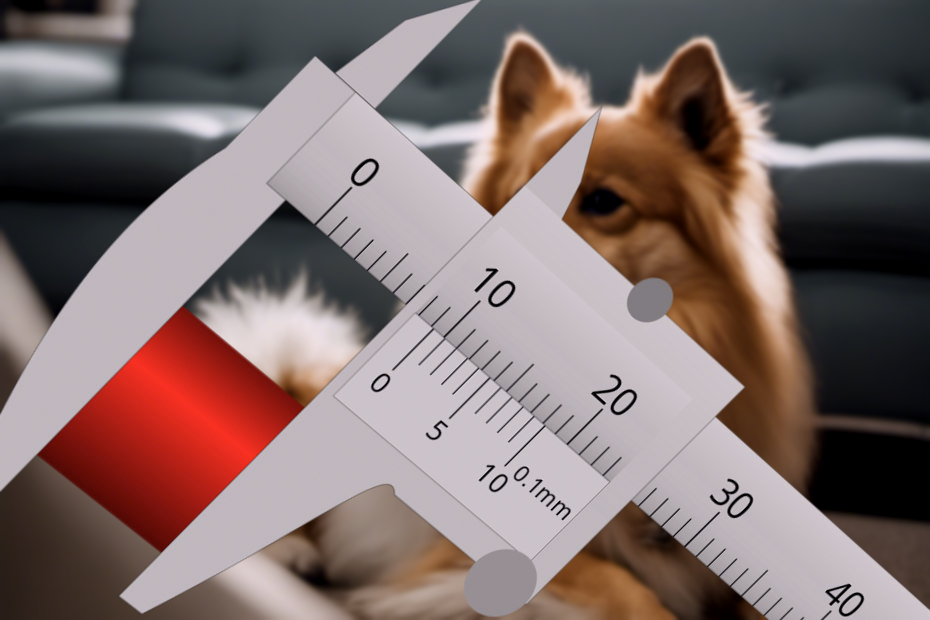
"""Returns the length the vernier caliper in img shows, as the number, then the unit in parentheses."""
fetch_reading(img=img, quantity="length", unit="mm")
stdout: 9.2 (mm)
